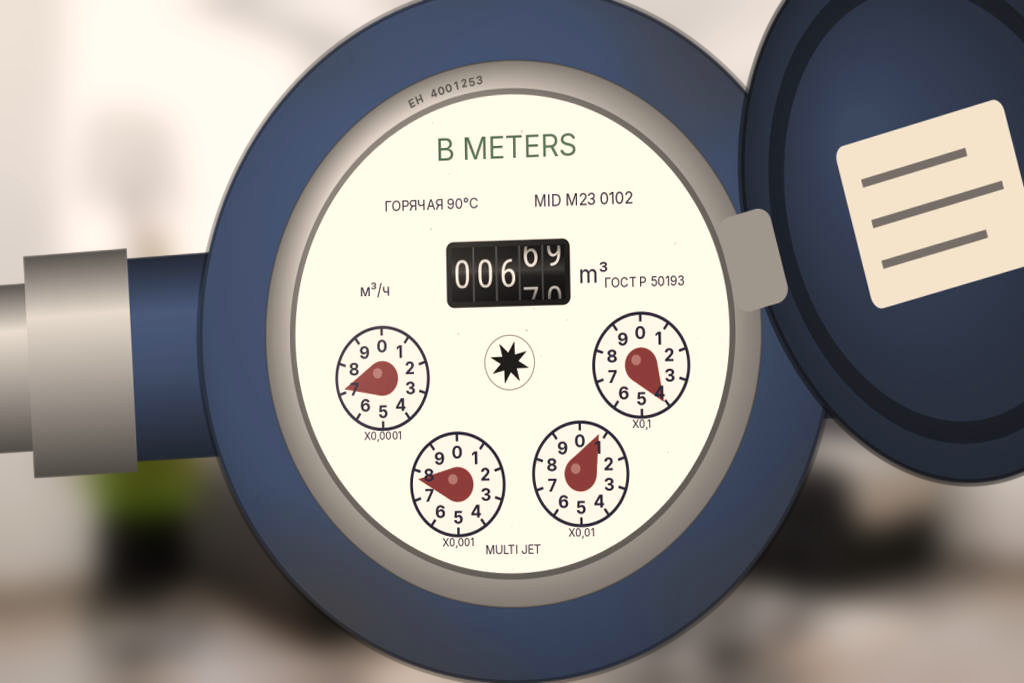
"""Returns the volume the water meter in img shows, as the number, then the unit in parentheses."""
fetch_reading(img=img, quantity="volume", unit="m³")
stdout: 669.4077 (m³)
